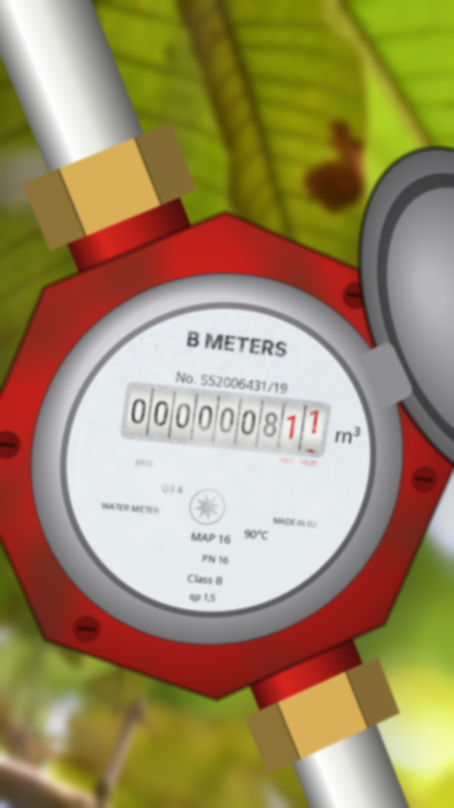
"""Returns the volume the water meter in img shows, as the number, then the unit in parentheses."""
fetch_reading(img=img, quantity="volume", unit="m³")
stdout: 8.11 (m³)
